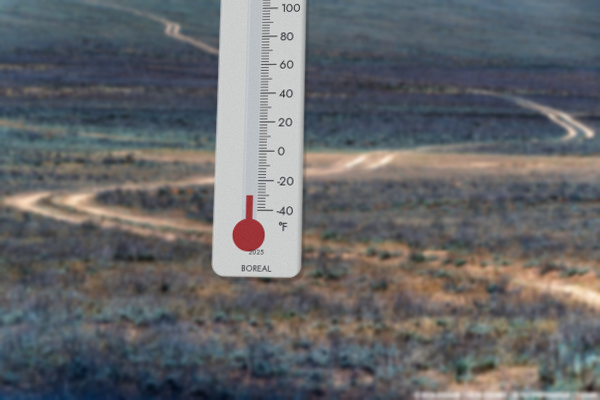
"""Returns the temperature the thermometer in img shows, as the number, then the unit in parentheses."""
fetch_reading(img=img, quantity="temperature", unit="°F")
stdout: -30 (°F)
